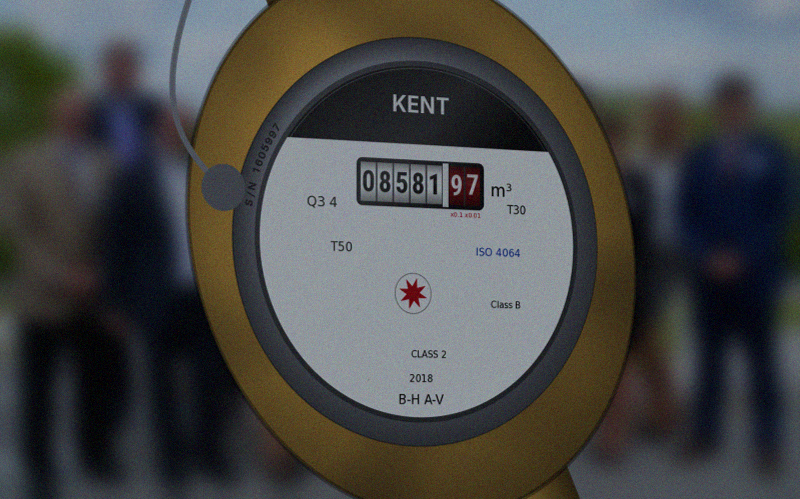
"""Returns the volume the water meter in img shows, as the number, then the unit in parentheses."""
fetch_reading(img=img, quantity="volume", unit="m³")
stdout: 8581.97 (m³)
